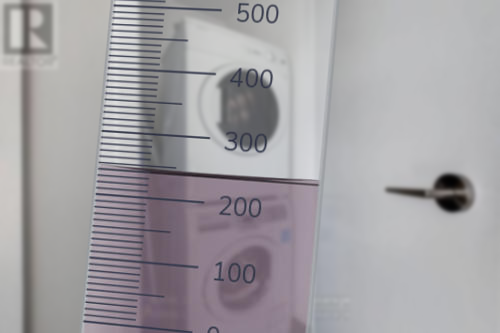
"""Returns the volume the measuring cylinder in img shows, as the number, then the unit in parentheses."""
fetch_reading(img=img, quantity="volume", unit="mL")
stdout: 240 (mL)
